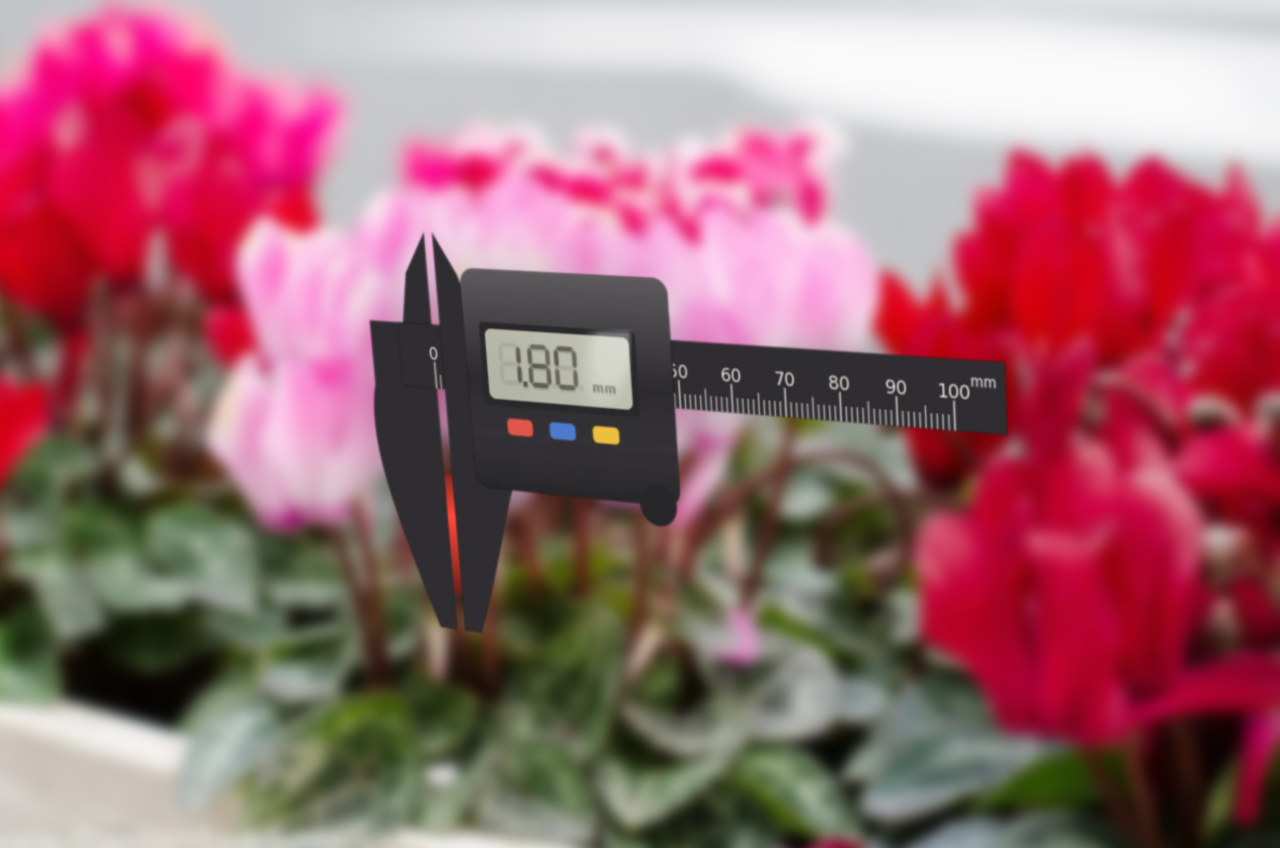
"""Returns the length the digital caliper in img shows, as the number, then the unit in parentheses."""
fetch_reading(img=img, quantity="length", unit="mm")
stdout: 1.80 (mm)
